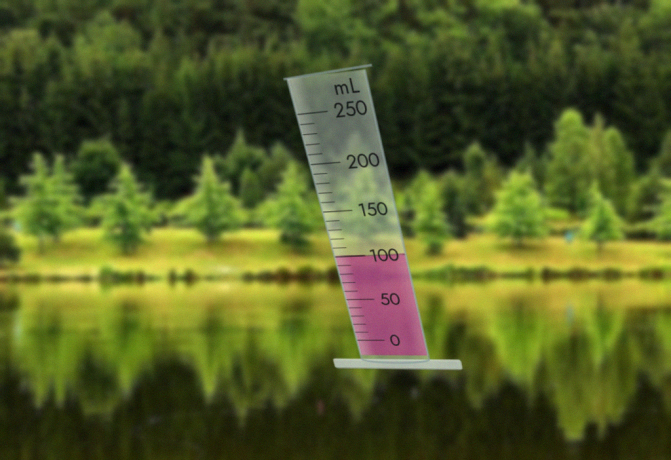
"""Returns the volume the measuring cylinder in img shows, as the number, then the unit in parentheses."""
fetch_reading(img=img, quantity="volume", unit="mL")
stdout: 100 (mL)
